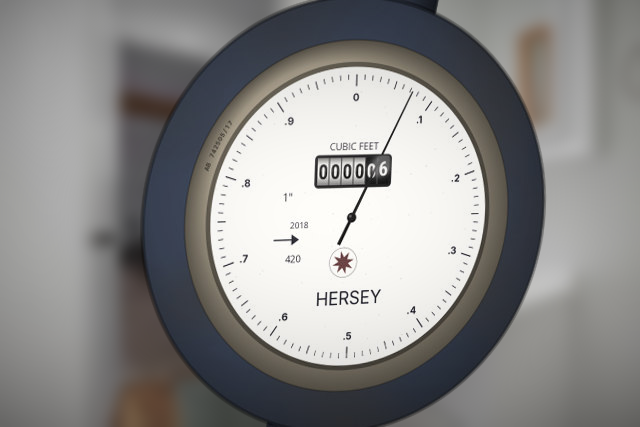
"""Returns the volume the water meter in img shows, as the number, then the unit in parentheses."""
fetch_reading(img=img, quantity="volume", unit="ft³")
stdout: 6.07 (ft³)
